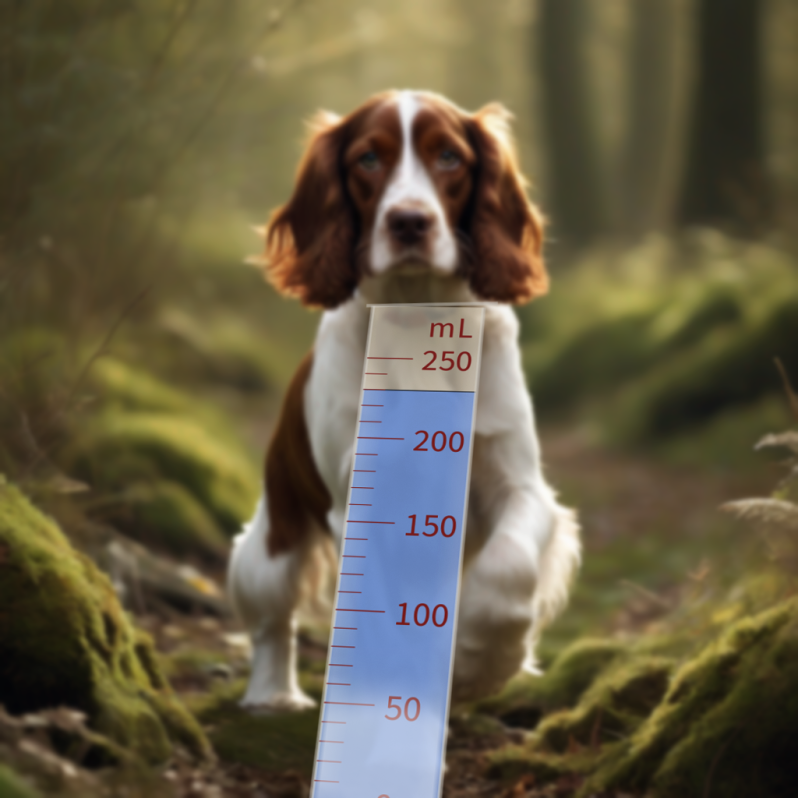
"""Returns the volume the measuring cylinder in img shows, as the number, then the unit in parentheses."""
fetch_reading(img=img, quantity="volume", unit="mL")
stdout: 230 (mL)
